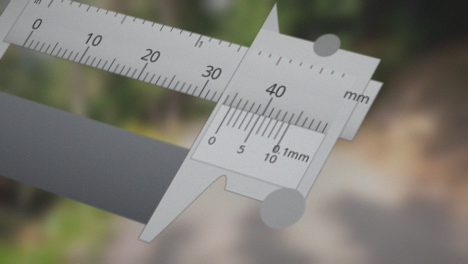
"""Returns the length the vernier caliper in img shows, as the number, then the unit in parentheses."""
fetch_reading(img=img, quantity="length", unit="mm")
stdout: 35.2 (mm)
